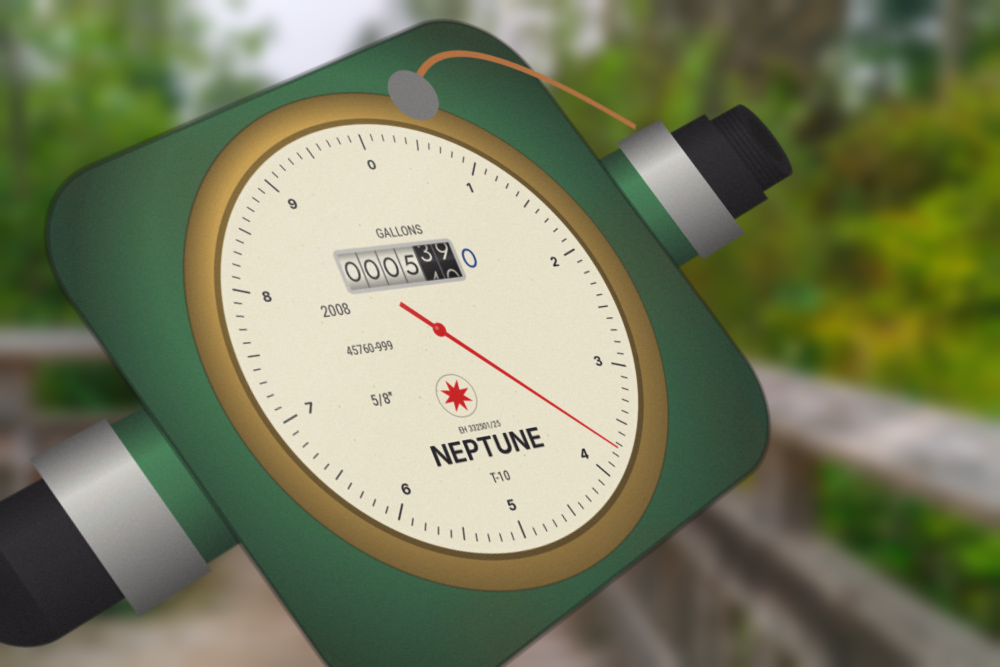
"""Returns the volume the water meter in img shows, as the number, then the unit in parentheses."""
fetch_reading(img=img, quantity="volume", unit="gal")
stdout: 5393.7 (gal)
